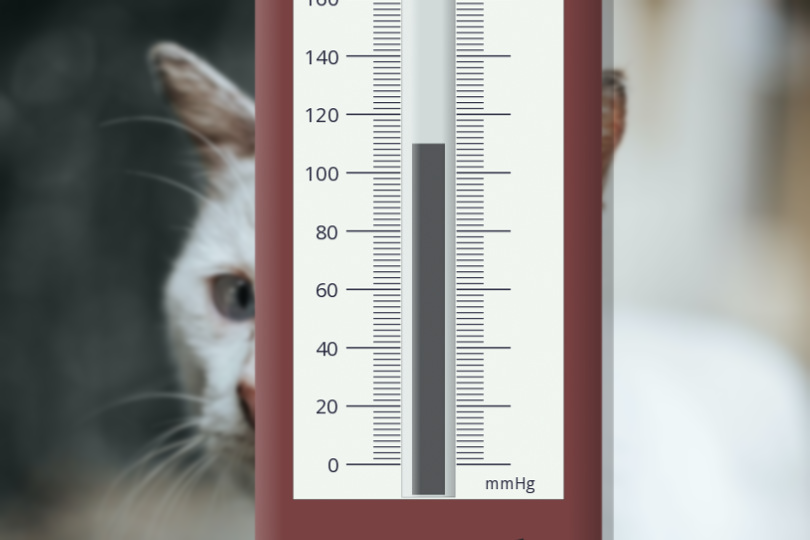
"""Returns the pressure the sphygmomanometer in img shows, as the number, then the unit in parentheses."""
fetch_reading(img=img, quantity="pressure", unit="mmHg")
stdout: 110 (mmHg)
